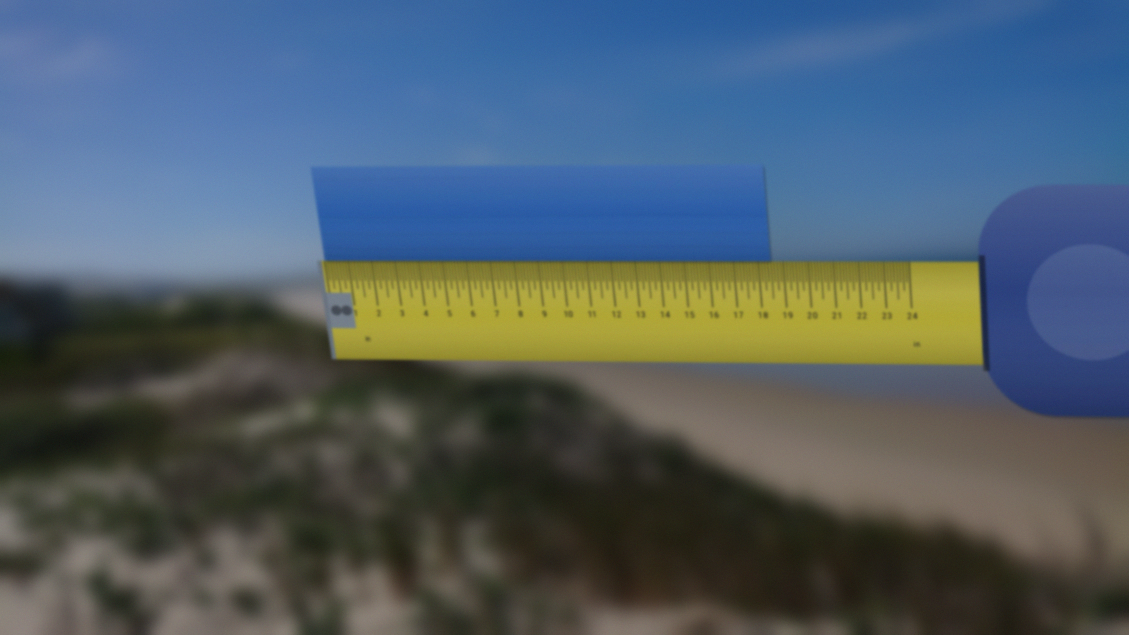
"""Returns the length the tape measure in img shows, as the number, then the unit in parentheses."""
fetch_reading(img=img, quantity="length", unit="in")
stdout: 18.5 (in)
